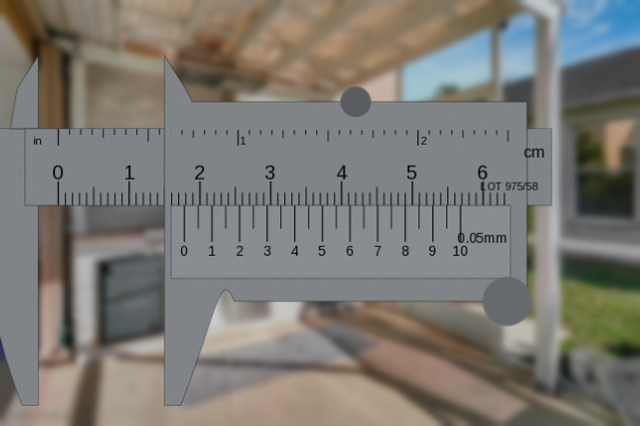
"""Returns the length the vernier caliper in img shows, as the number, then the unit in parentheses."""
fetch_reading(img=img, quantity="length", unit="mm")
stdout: 17.8 (mm)
